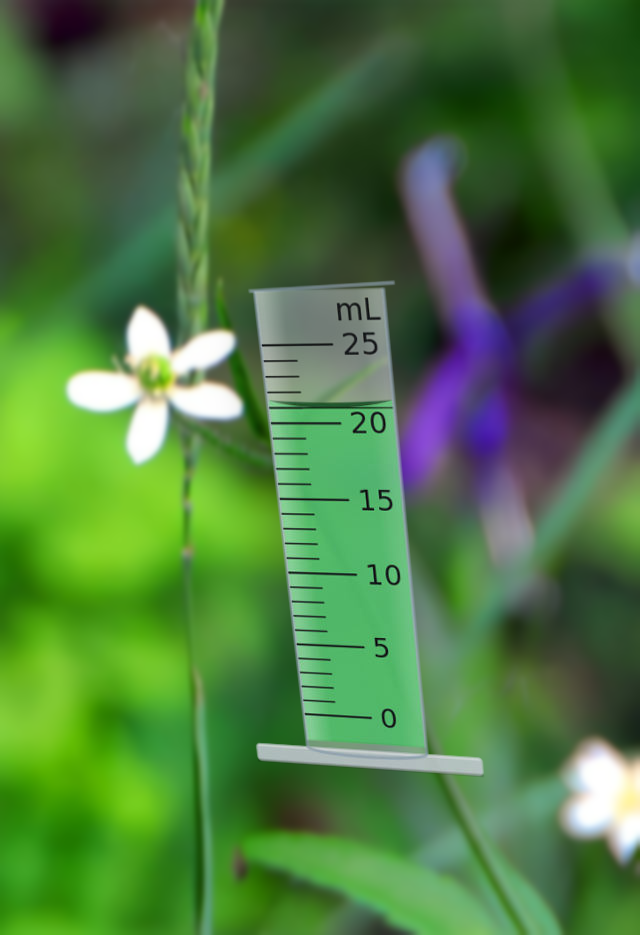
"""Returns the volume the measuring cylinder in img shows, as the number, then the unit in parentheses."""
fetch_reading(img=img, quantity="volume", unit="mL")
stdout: 21 (mL)
